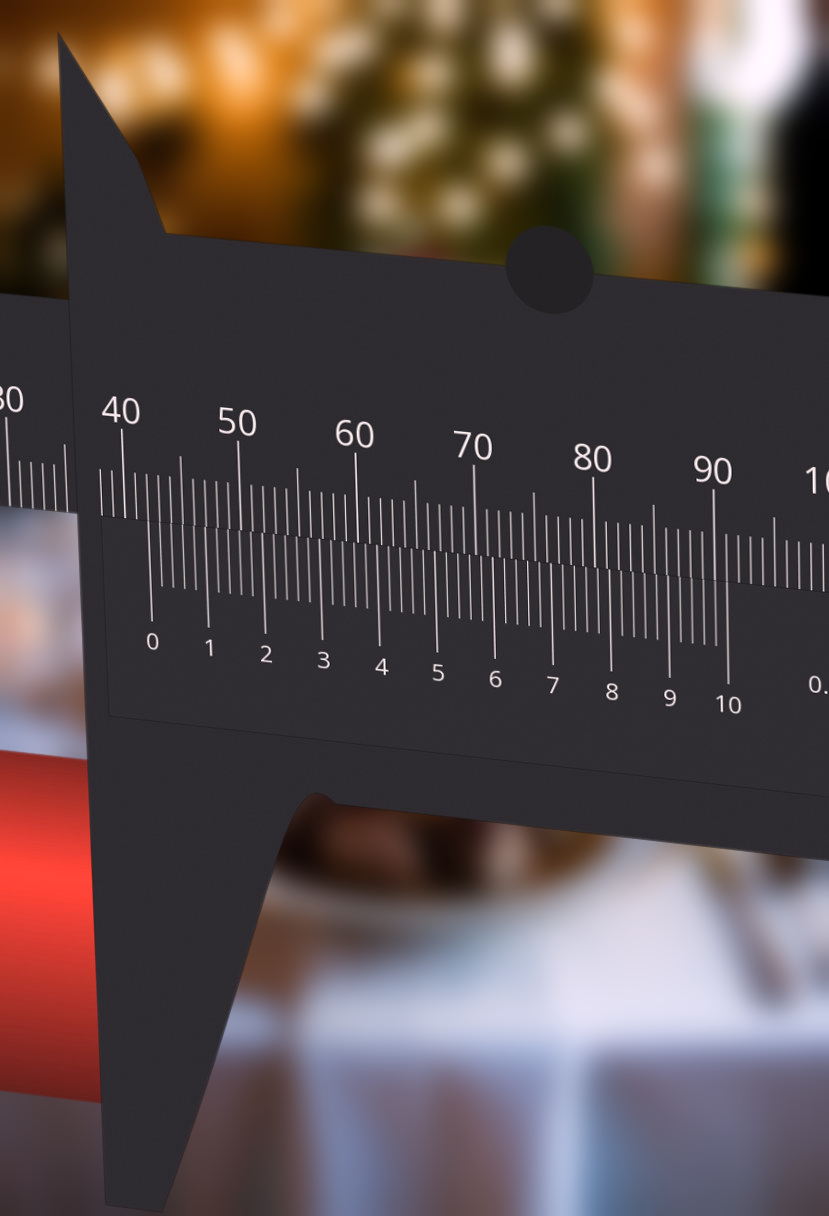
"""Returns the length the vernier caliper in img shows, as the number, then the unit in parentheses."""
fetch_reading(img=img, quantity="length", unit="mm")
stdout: 42.0 (mm)
